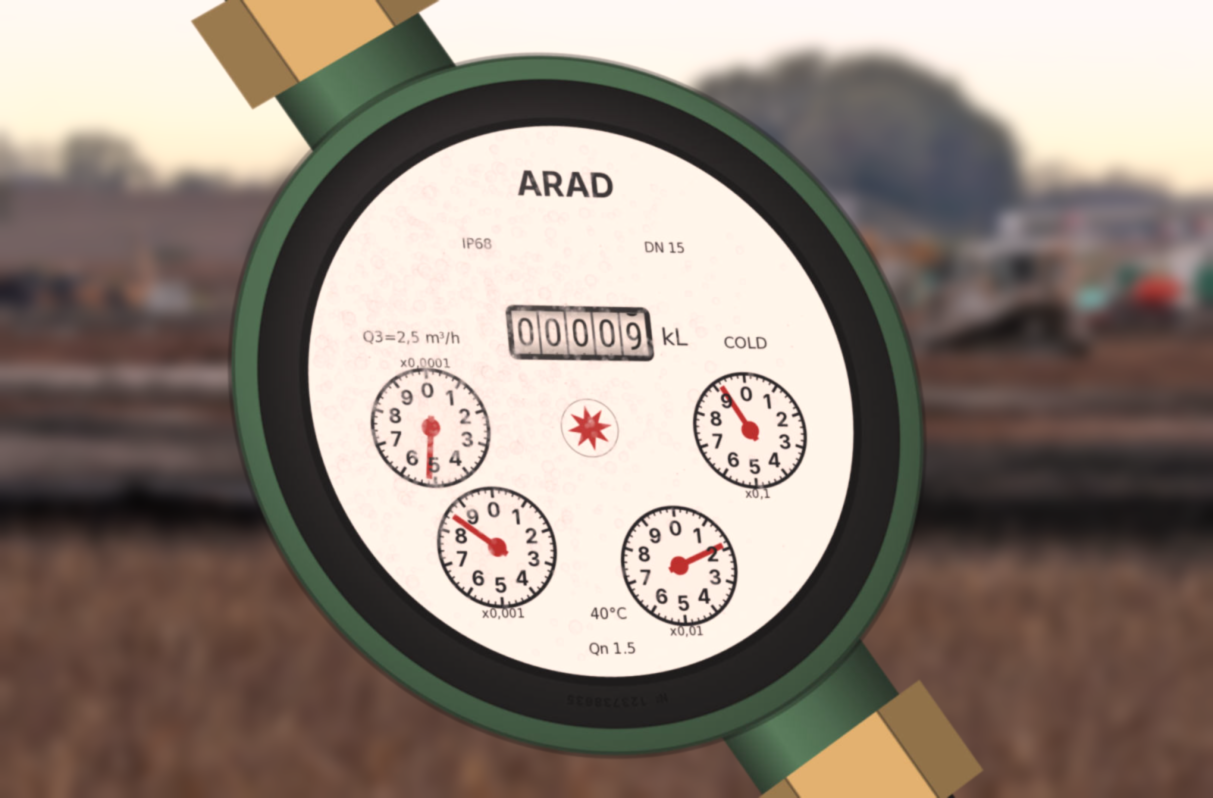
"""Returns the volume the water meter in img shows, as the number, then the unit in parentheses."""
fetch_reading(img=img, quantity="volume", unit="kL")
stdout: 8.9185 (kL)
